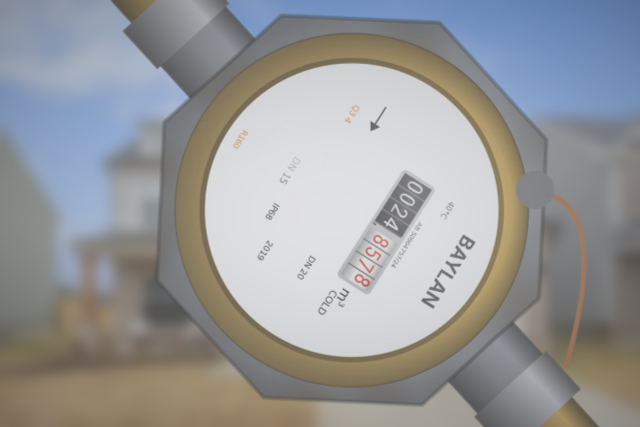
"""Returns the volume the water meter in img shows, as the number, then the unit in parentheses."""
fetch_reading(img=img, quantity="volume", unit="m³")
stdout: 24.8578 (m³)
